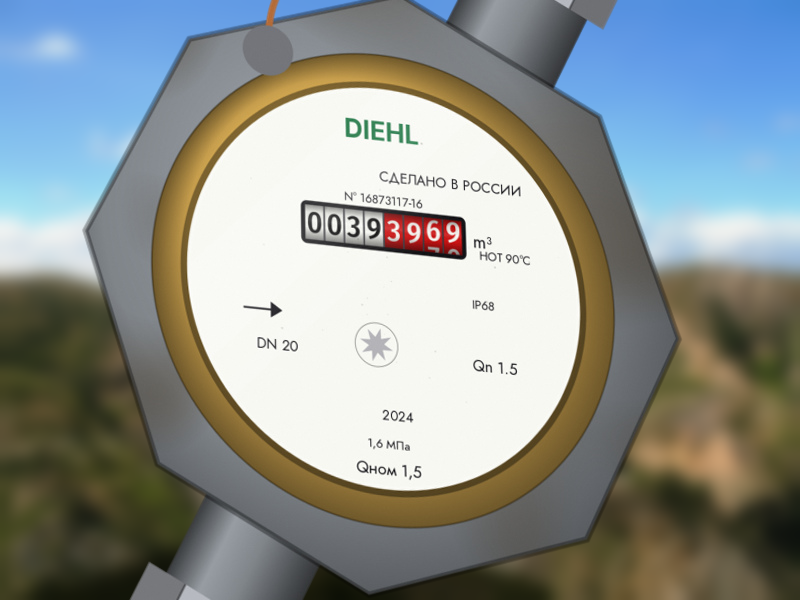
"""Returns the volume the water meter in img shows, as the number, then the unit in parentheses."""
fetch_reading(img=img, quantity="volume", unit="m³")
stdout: 39.3969 (m³)
